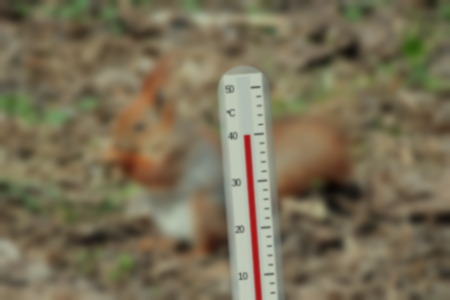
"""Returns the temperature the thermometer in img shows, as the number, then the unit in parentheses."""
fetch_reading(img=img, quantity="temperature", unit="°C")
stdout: 40 (°C)
